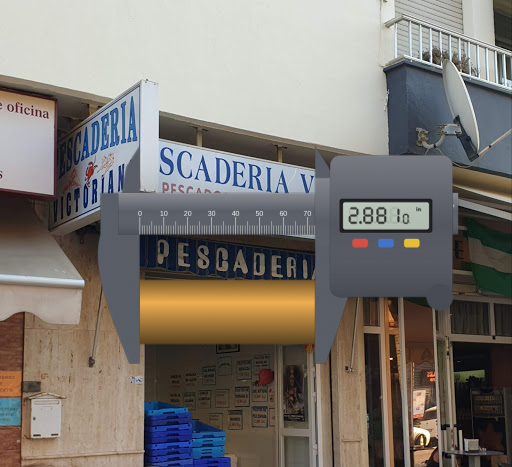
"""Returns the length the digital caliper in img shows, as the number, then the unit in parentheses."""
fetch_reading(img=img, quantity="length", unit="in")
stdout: 2.8810 (in)
